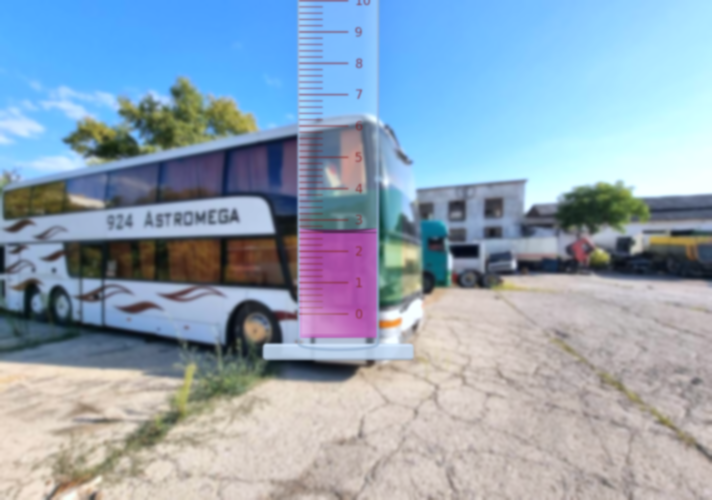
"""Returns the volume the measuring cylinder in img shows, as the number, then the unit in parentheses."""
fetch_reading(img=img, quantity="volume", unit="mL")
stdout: 2.6 (mL)
